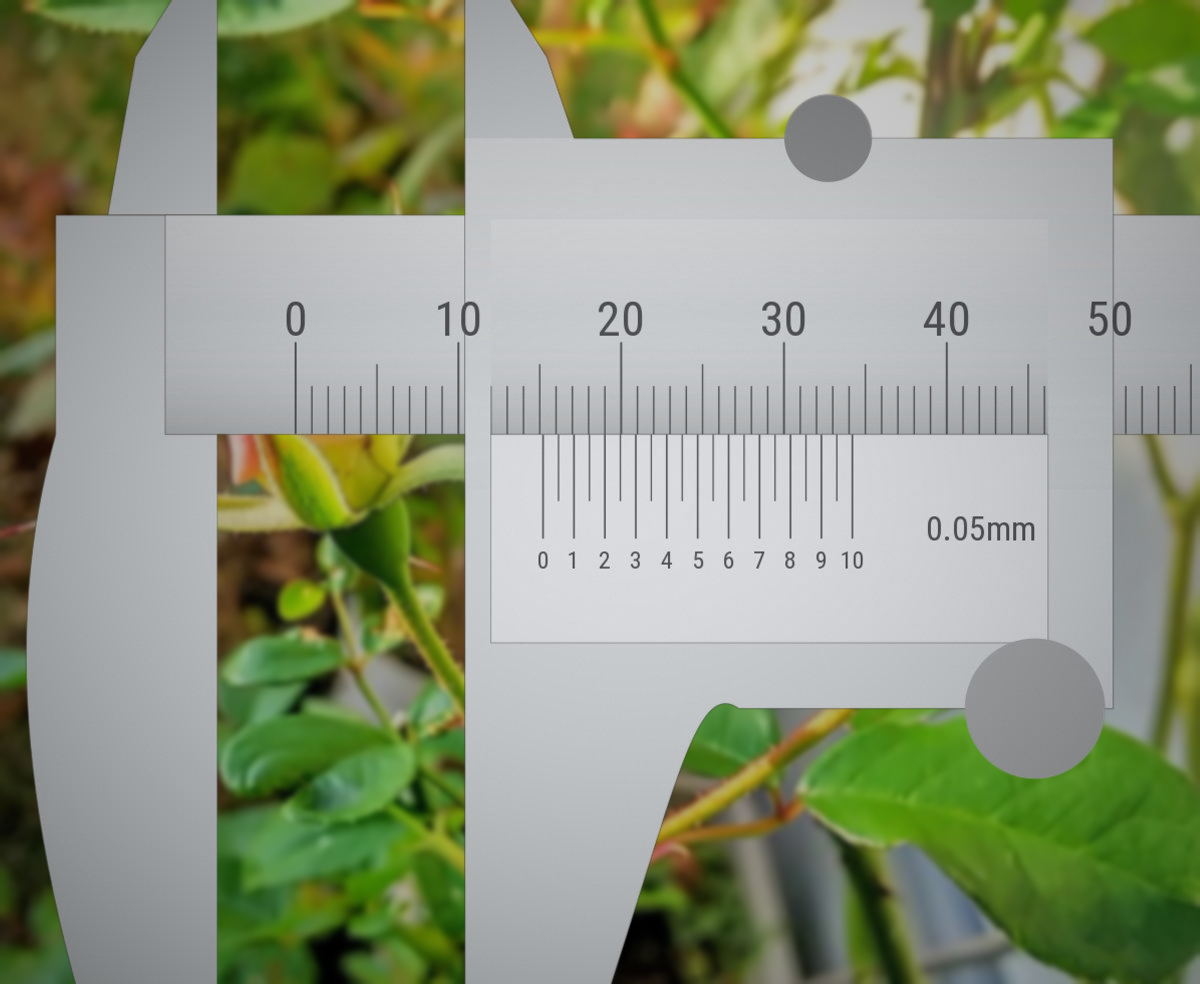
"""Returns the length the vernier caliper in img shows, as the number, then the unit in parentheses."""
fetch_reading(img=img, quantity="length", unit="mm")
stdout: 15.2 (mm)
